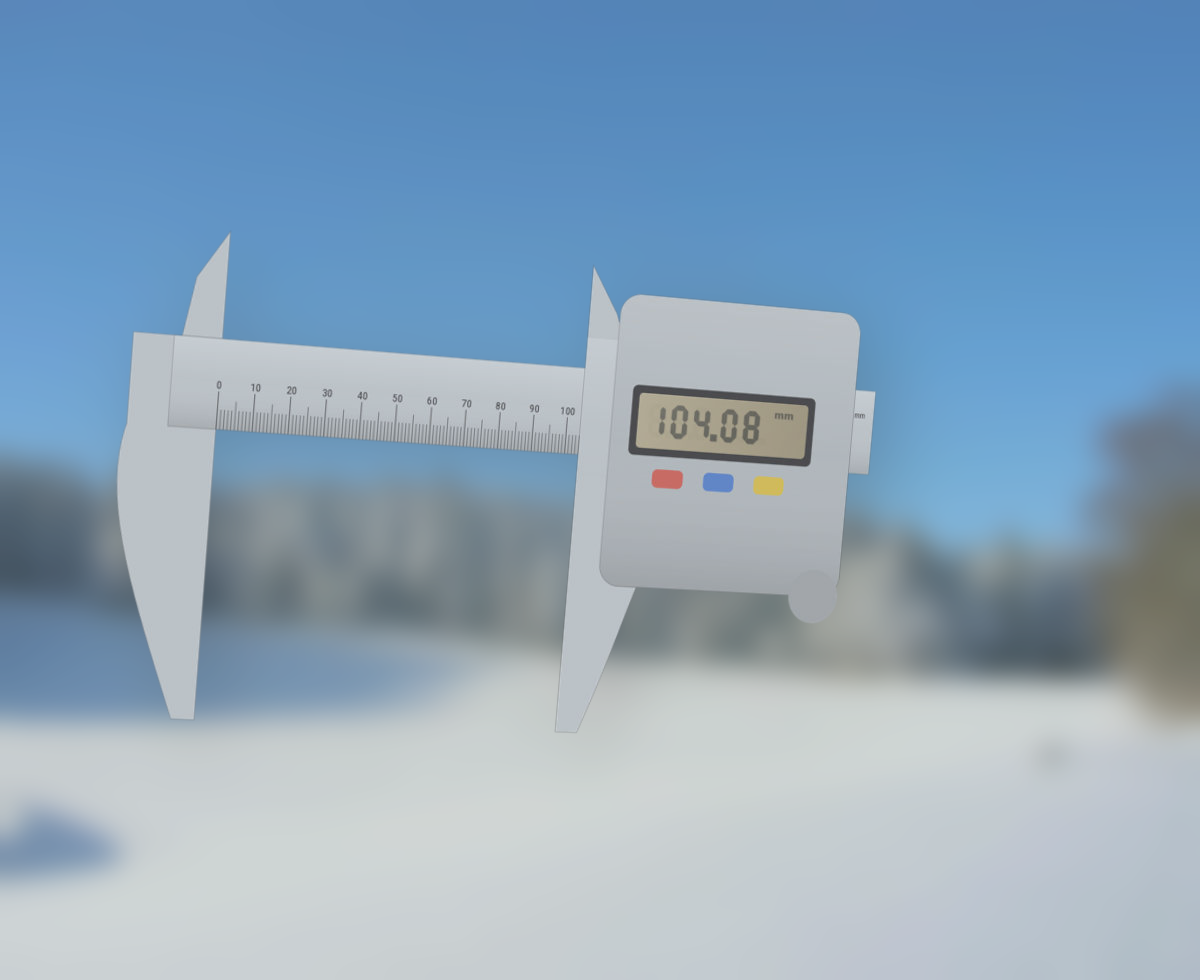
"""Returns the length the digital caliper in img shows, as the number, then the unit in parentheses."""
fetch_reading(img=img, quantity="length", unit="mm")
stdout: 104.08 (mm)
